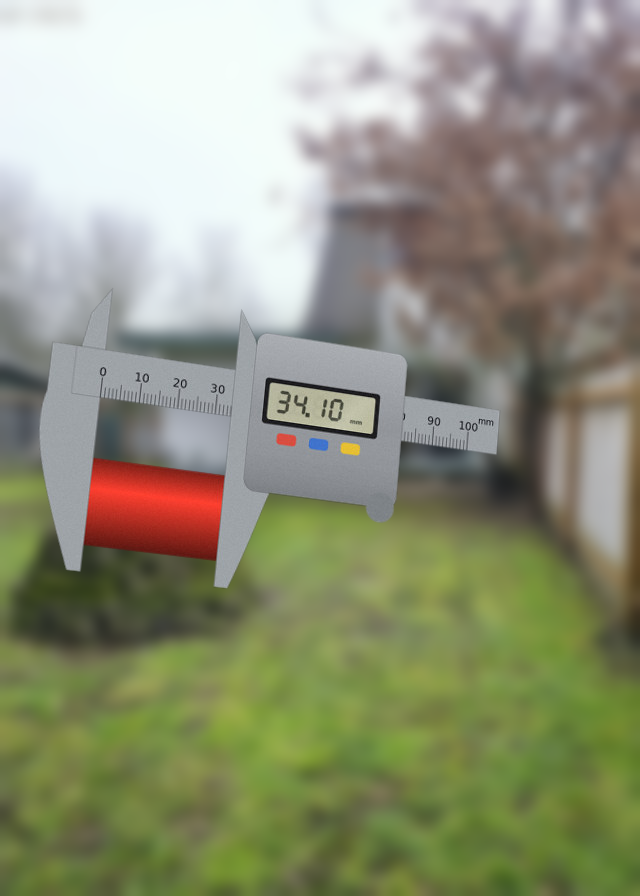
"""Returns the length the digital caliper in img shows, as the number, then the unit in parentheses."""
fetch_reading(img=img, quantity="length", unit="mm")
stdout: 34.10 (mm)
